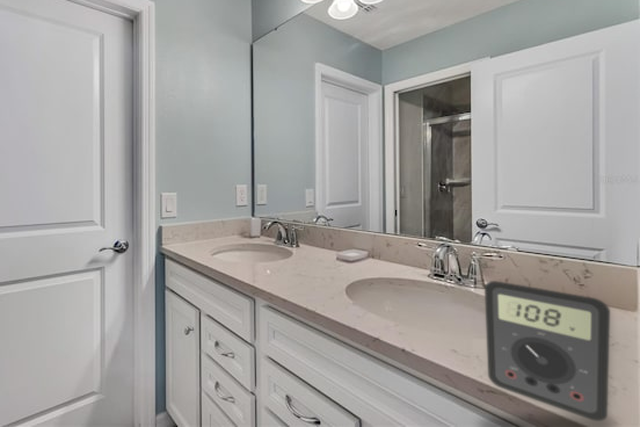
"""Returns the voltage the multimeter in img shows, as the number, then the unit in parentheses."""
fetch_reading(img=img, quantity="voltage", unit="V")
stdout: 108 (V)
